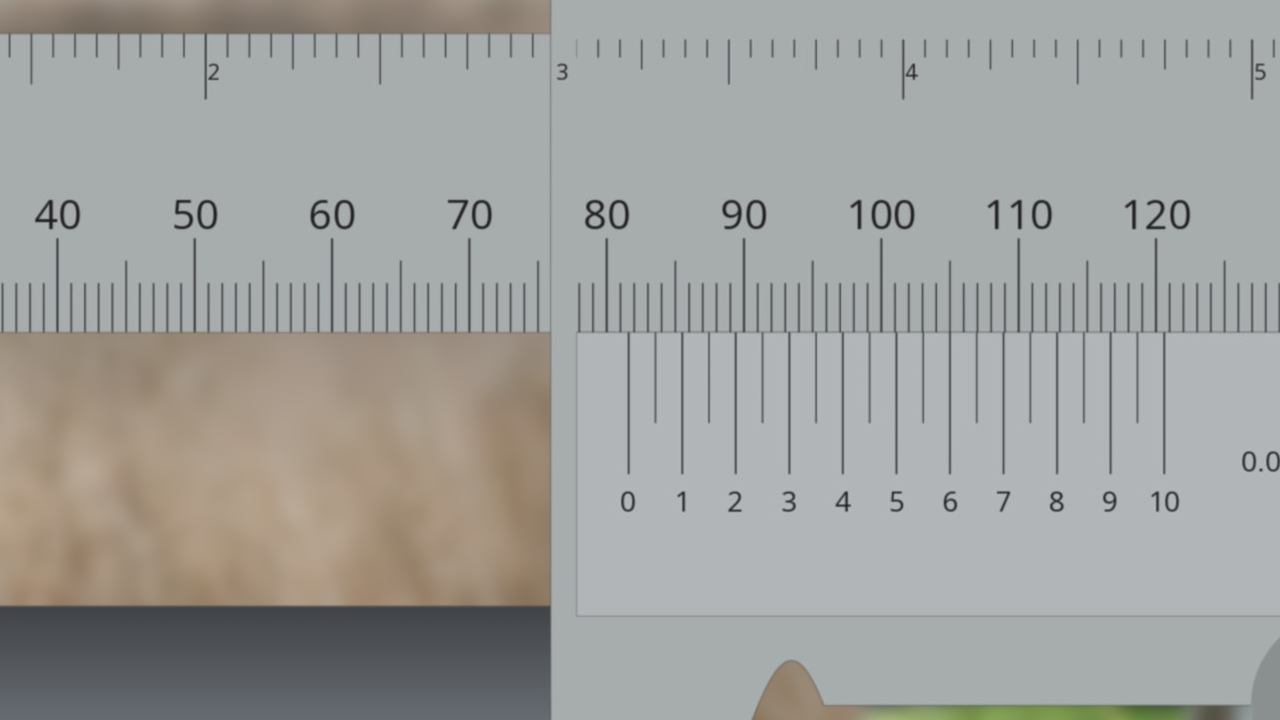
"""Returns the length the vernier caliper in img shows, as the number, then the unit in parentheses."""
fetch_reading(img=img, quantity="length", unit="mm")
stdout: 81.6 (mm)
